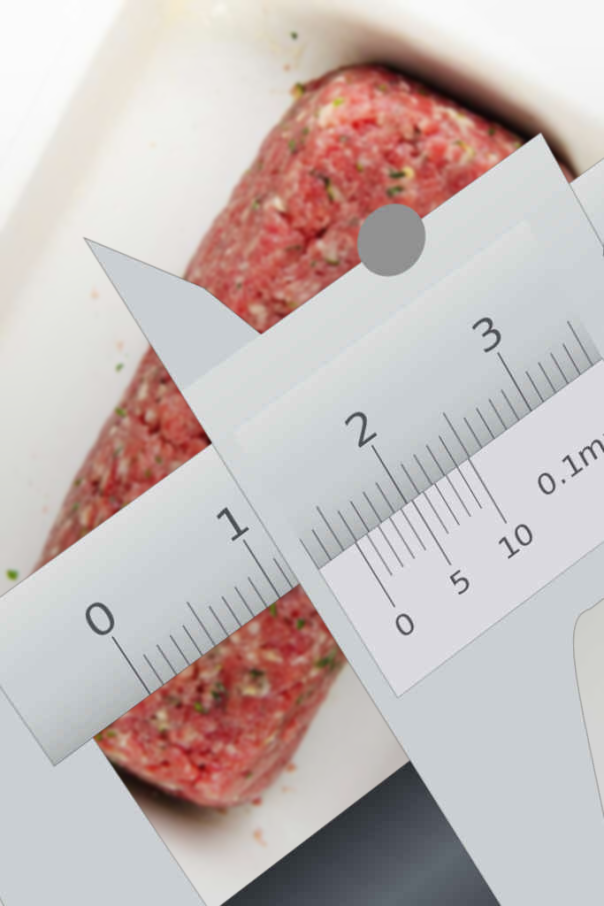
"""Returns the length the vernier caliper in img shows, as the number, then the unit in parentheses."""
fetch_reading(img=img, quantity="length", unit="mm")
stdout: 15.9 (mm)
